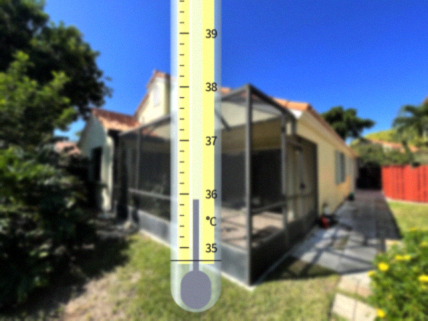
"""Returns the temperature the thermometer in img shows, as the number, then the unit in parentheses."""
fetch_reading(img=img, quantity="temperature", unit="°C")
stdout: 35.9 (°C)
